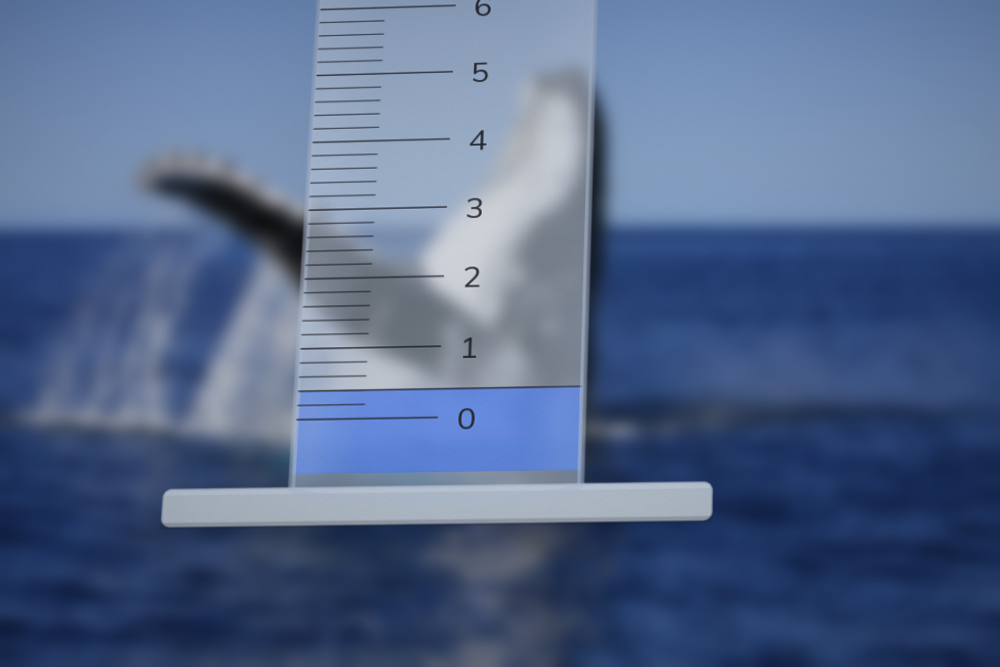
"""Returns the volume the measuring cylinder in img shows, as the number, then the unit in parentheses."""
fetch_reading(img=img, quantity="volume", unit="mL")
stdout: 0.4 (mL)
